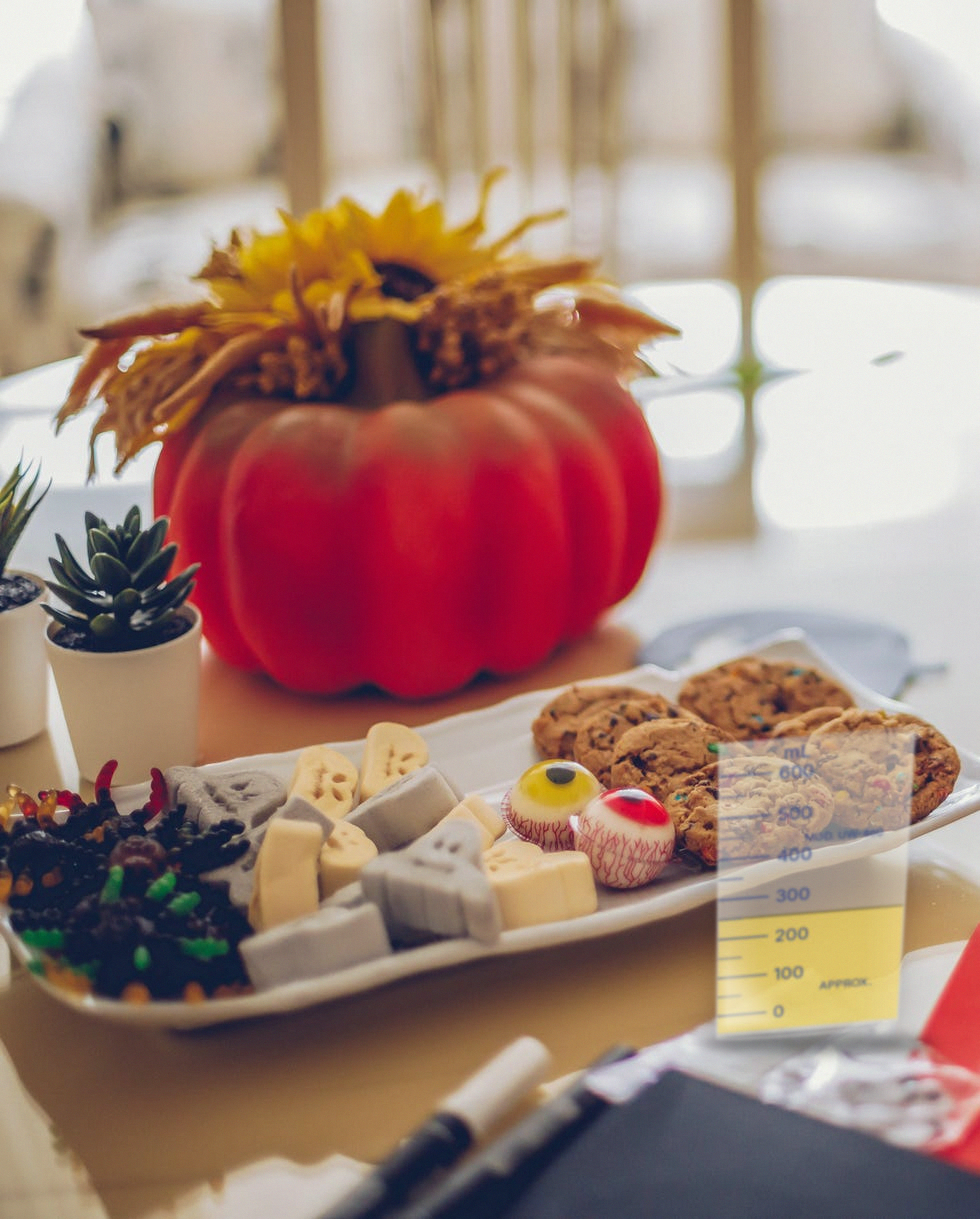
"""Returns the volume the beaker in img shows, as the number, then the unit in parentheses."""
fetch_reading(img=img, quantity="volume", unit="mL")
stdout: 250 (mL)
